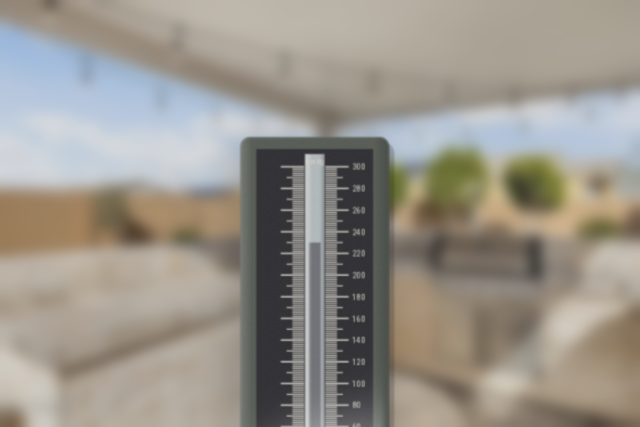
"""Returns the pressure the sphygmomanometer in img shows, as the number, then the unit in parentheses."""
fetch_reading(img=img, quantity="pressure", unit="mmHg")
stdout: 230 (mmHg)
